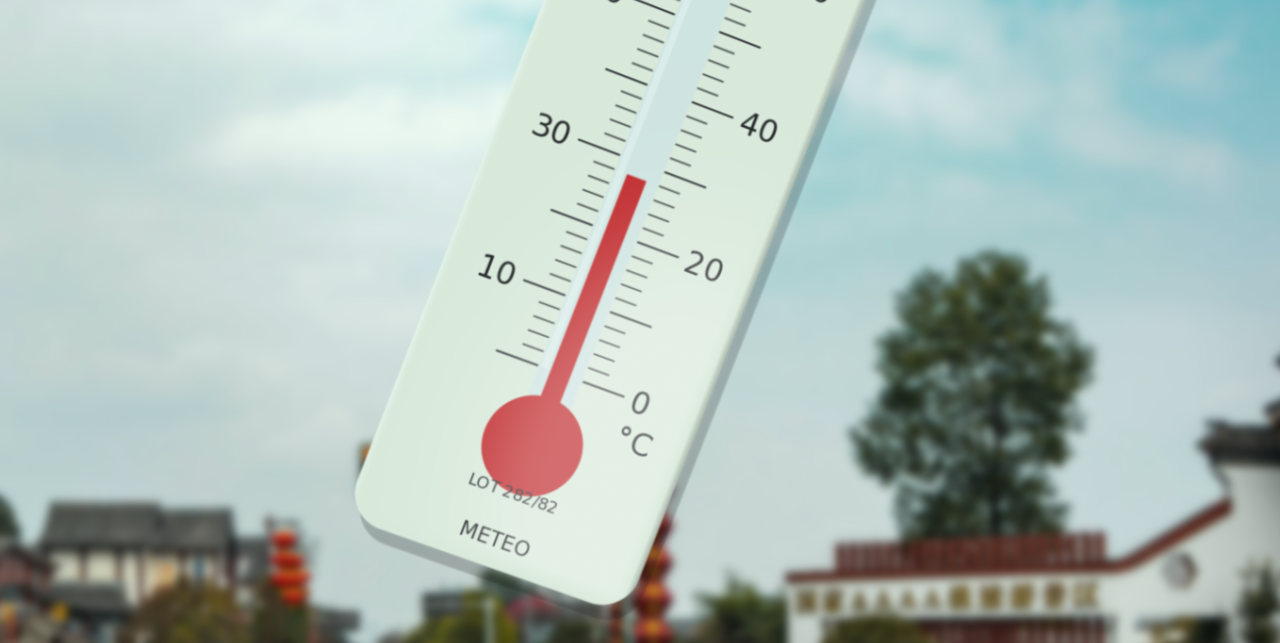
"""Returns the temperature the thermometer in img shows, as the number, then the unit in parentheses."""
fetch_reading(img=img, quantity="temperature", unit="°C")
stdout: 28 (°C)
